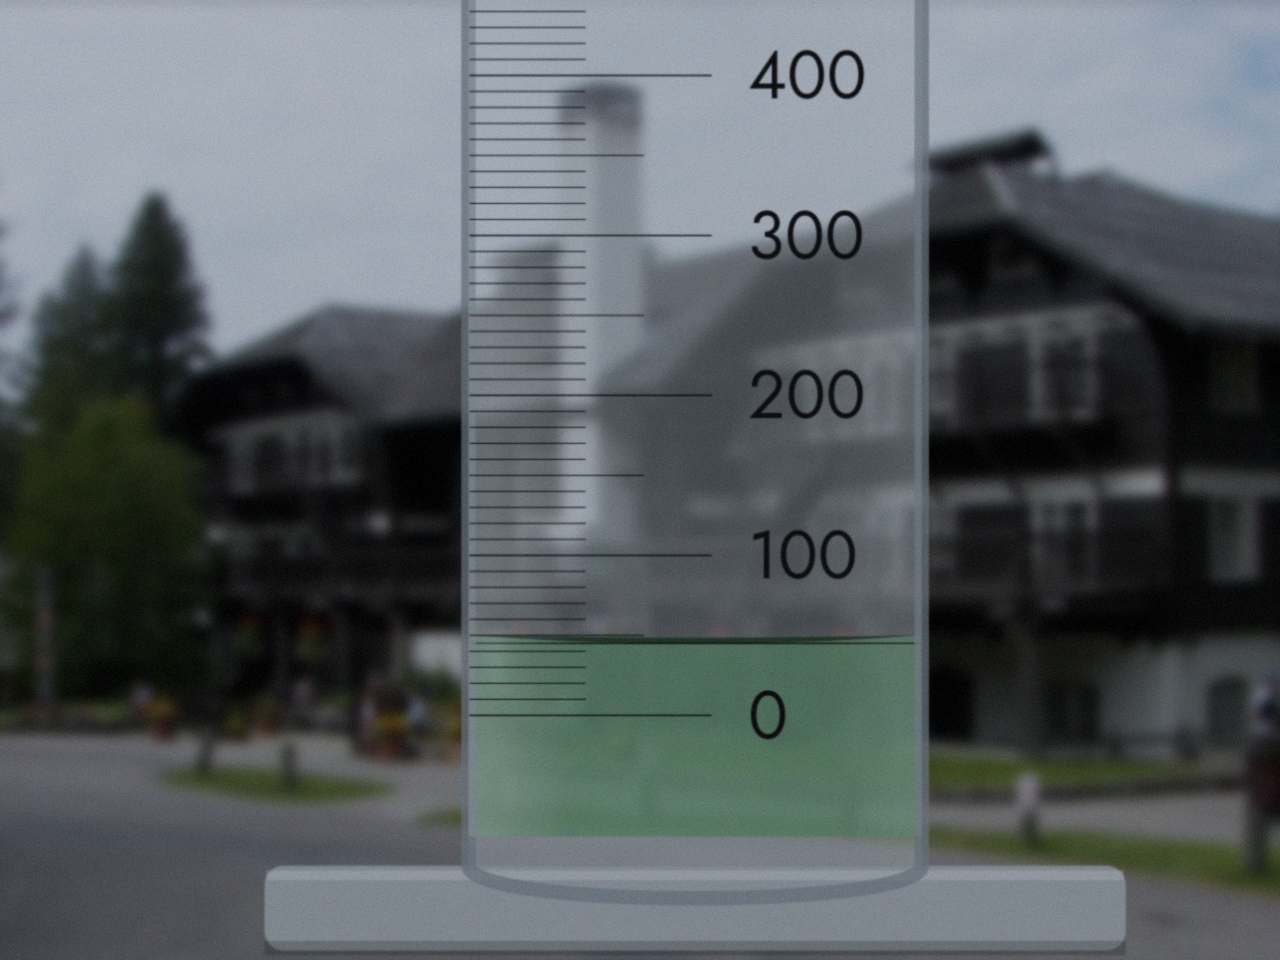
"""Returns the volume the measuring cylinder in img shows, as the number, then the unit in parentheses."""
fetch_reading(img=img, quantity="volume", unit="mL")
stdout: 45 (mL)
